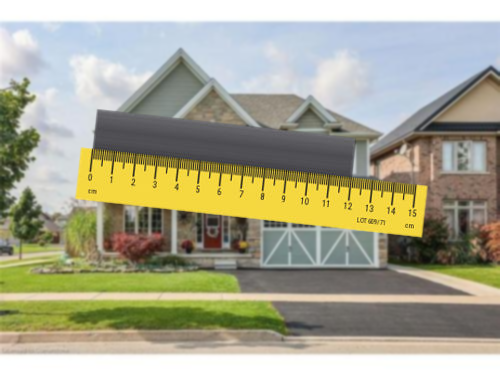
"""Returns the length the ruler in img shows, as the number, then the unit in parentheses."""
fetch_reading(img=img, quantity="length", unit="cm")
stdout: 12 (cm)
